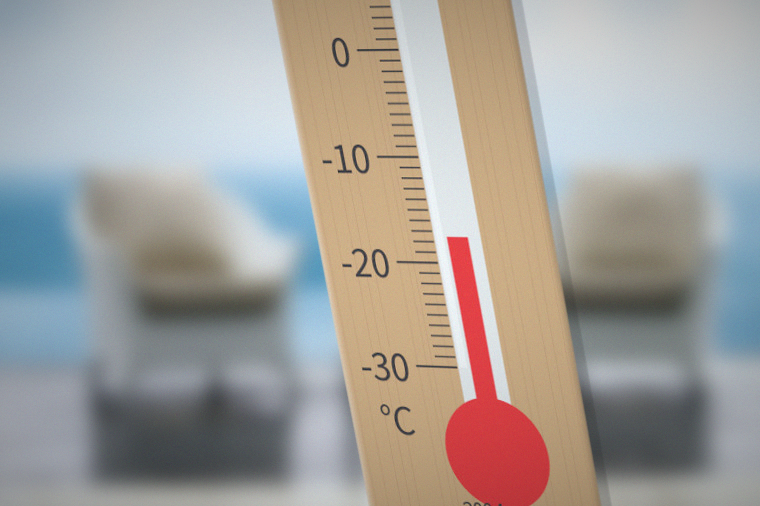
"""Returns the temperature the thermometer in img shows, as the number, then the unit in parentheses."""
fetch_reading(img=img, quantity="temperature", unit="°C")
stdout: -17.5 (°C)
